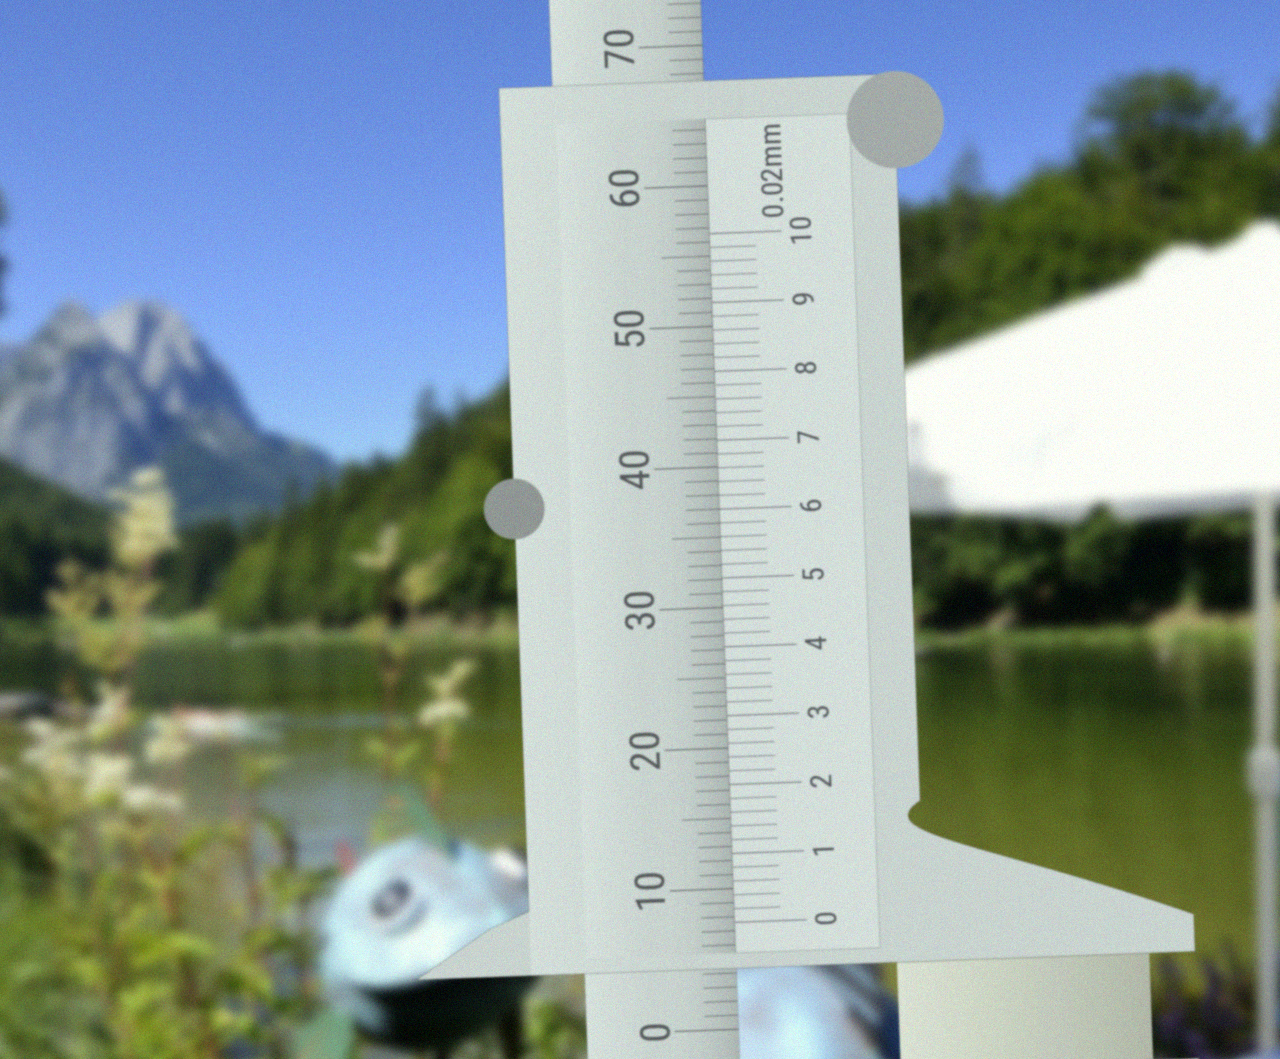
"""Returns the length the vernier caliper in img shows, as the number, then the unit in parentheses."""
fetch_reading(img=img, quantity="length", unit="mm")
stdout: 7.6 (mm)
